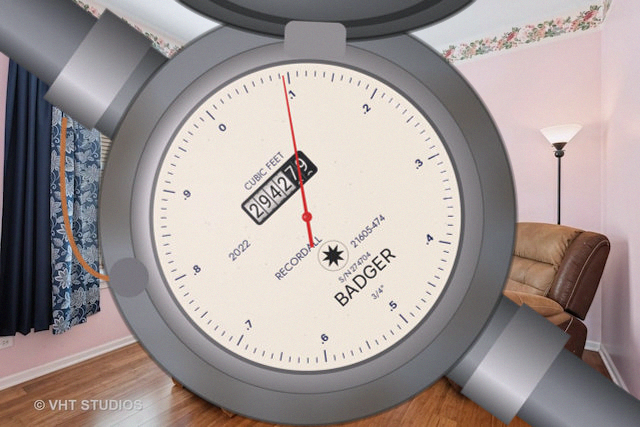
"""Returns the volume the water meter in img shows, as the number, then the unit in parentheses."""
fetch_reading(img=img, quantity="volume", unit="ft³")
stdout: 294279.09 (ft³)
